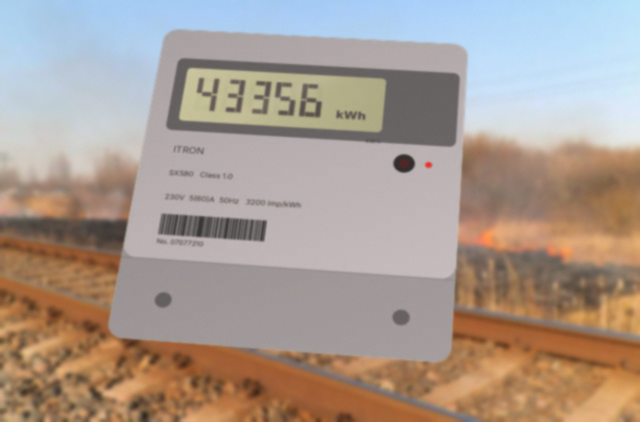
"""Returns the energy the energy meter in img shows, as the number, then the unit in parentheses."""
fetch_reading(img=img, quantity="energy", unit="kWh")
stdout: 43356 (kWh)
